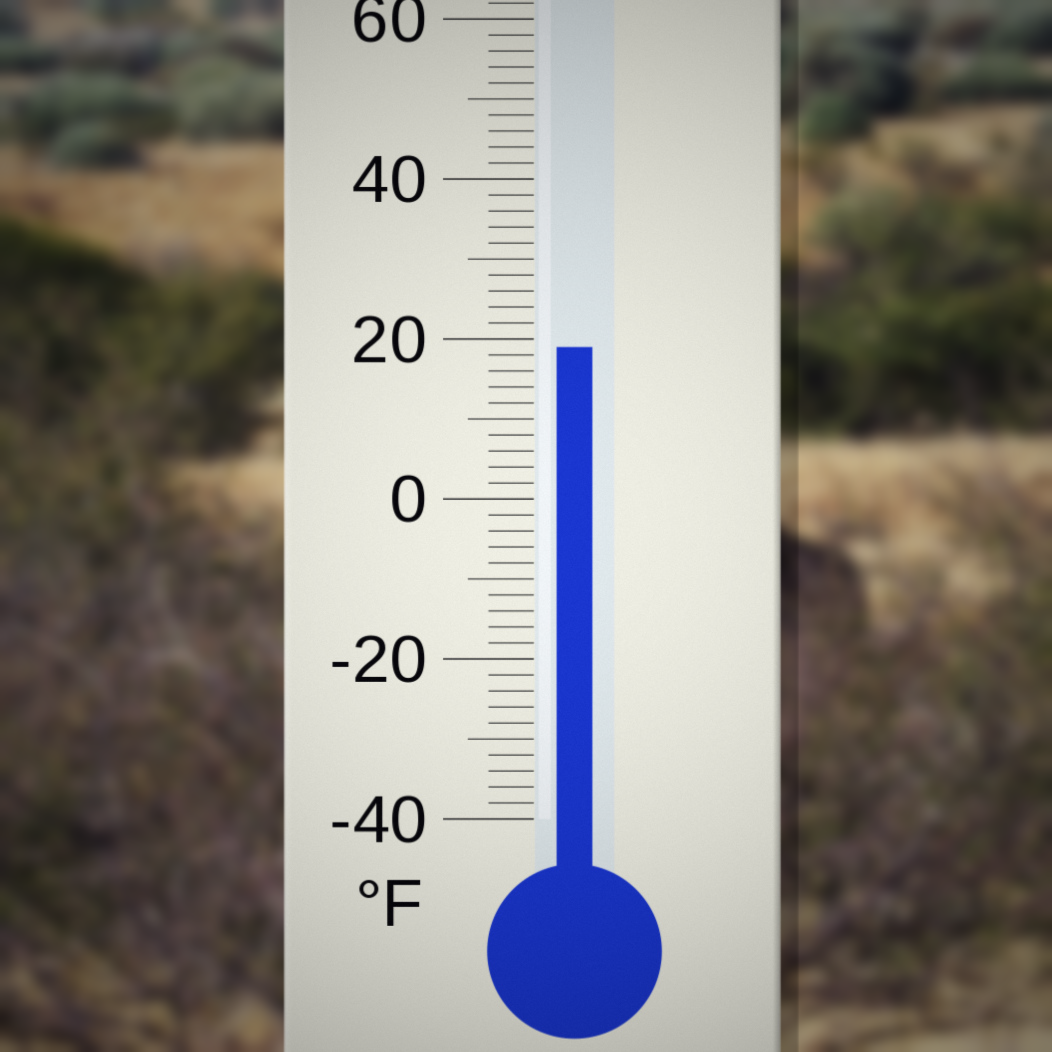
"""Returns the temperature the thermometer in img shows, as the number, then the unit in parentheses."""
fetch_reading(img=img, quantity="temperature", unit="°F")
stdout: 19 (°F)
